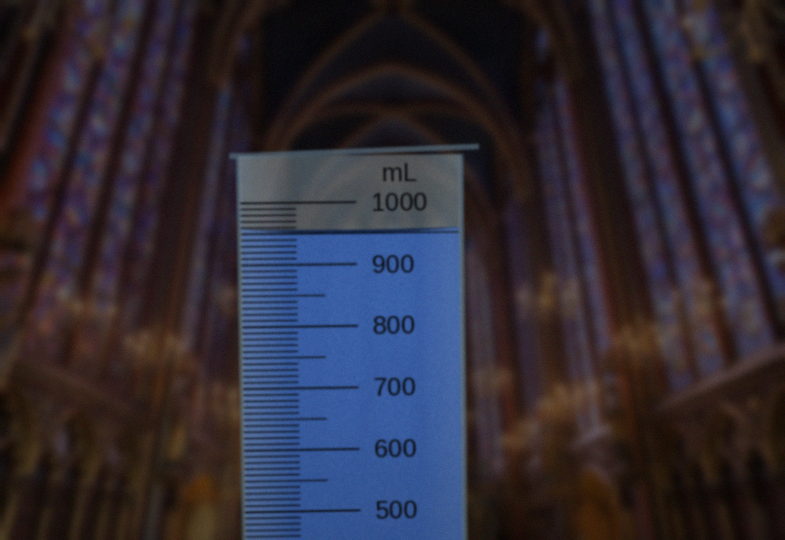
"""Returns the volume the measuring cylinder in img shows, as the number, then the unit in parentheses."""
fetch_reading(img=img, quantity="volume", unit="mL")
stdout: 950 (mL)
